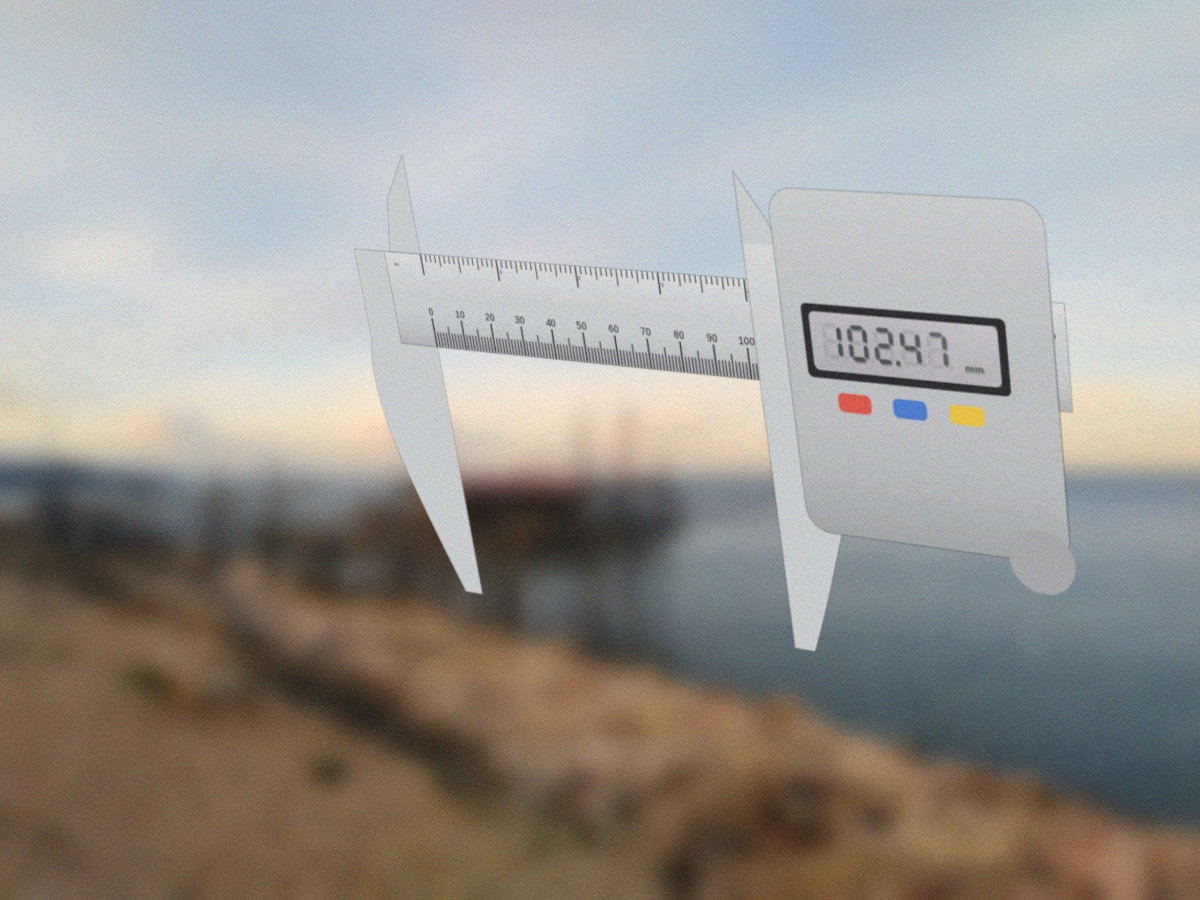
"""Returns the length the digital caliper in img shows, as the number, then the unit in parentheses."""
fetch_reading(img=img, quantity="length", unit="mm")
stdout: 102.47 (mm)
